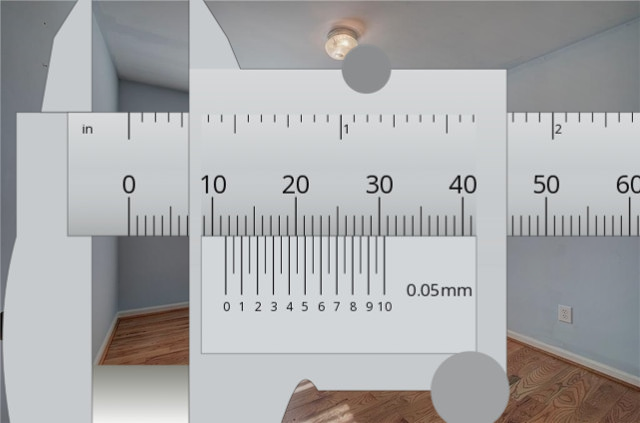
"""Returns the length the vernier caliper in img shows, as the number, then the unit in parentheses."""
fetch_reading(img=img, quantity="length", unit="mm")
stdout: 11.6 (mm)
